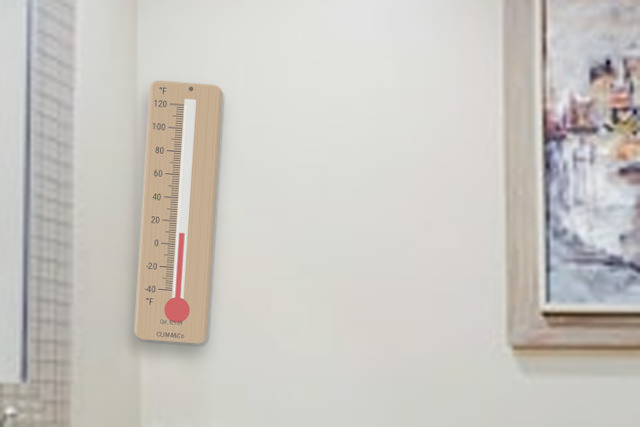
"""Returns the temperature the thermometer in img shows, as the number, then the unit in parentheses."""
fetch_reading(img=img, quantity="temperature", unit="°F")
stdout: 10 (°F)
